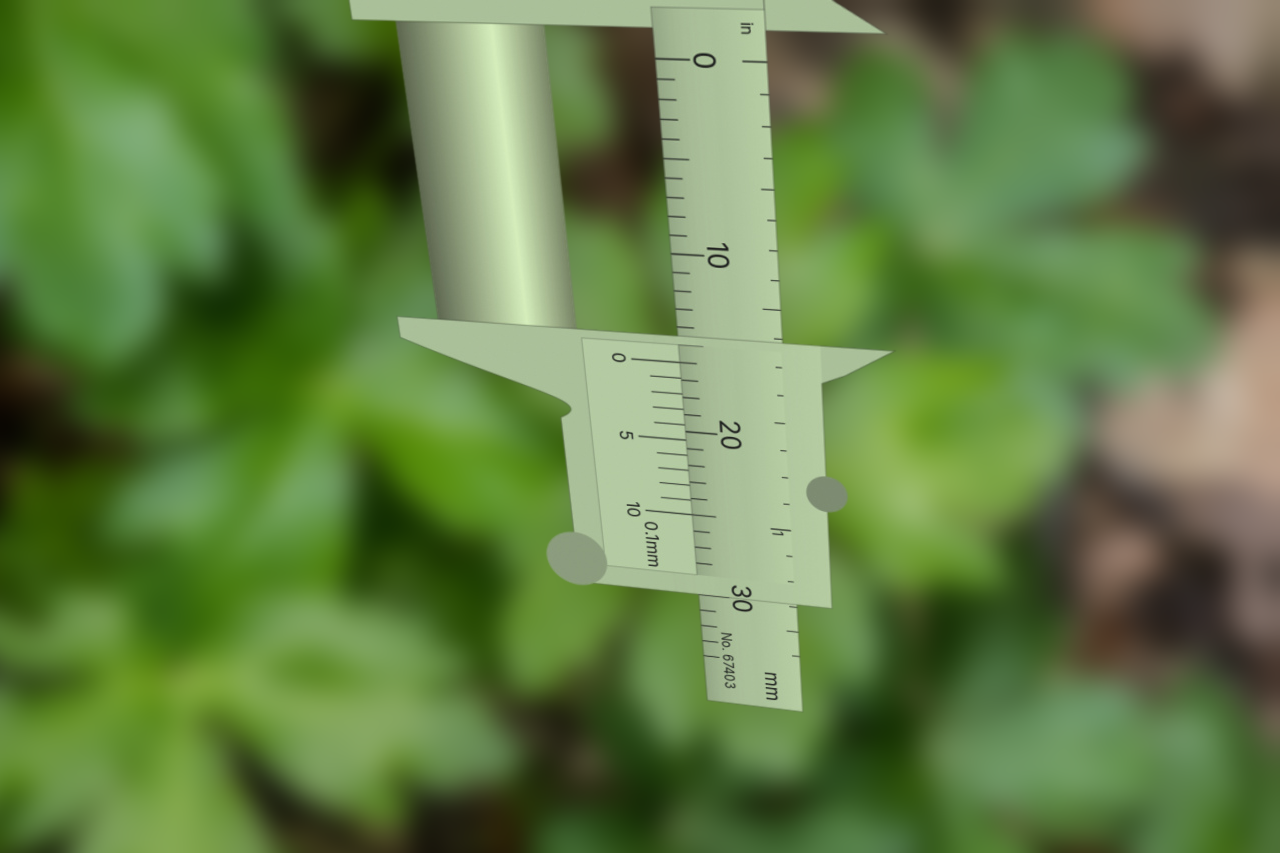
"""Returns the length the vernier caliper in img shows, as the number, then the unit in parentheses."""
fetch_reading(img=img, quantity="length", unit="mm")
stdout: 16.0 (mm)
